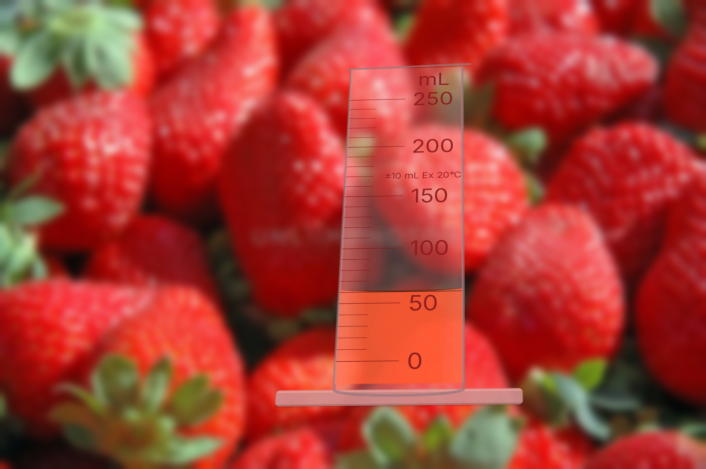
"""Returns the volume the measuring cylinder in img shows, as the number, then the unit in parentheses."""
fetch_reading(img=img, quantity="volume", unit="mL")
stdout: 60 (mL)
